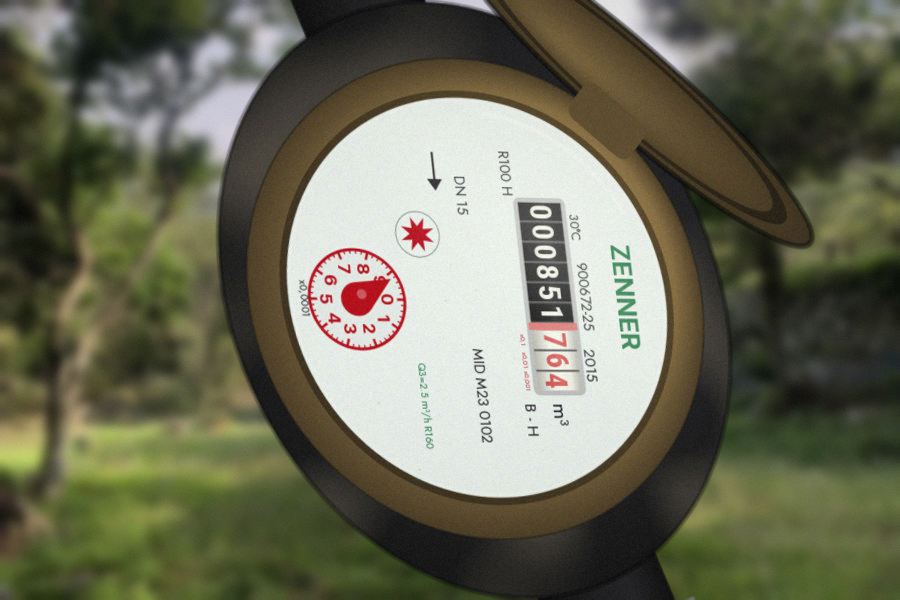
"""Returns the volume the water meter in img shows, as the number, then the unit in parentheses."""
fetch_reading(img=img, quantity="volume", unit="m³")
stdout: 851.7639 (m³)
